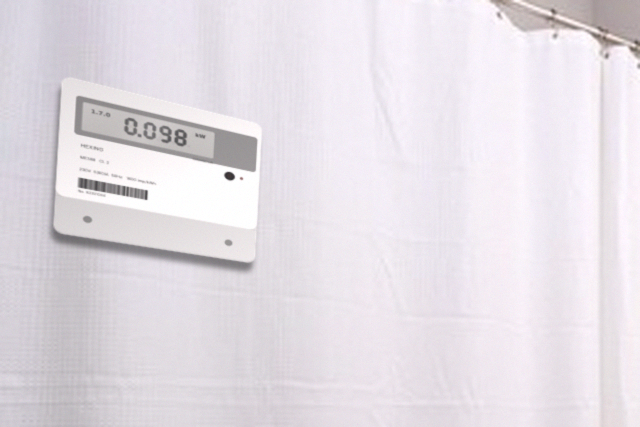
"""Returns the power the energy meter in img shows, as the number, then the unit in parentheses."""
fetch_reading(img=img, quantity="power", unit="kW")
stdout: 0.098 (kW)
